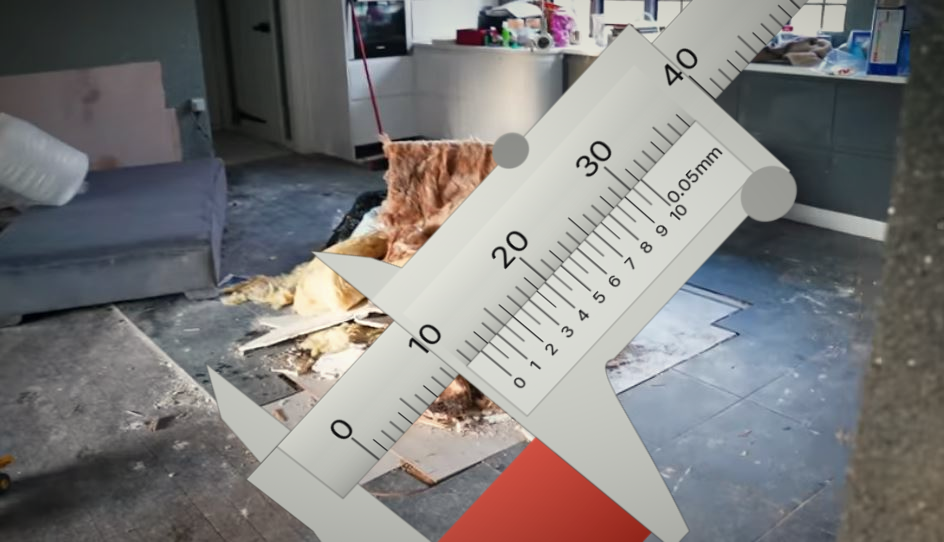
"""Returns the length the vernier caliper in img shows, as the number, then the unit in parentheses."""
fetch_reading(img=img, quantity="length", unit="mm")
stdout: 12.2 (mm)
